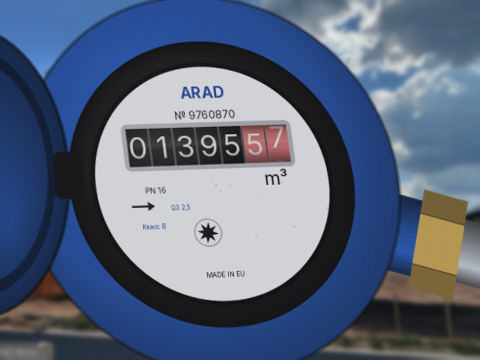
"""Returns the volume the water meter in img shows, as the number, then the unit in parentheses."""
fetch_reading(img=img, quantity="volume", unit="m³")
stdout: 1395.57 (m³)
